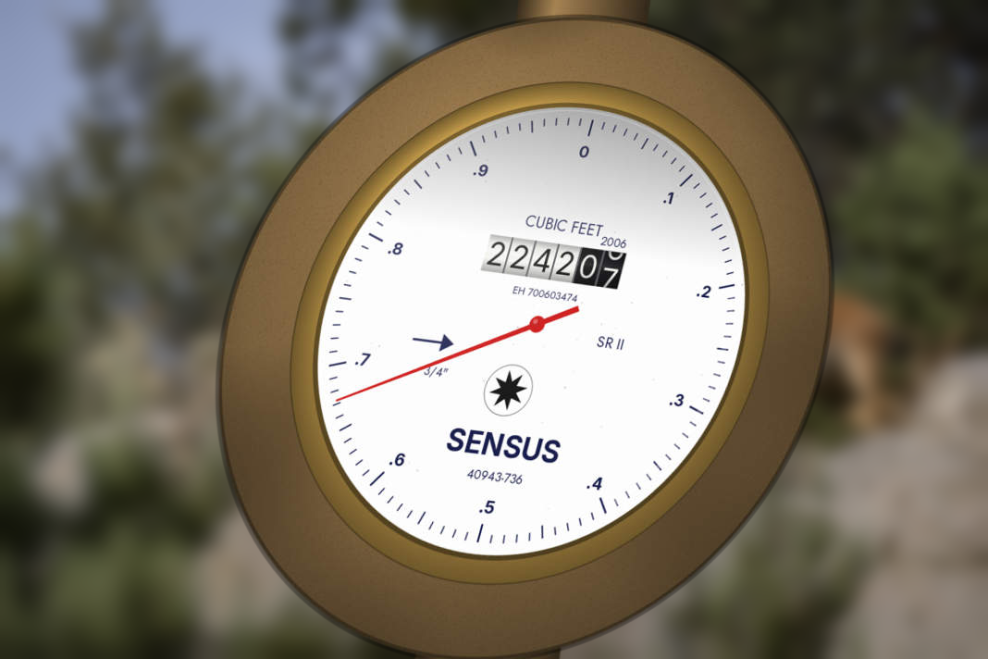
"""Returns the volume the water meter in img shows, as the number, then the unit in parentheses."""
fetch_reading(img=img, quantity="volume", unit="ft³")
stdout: 224206.67 (ft³)
